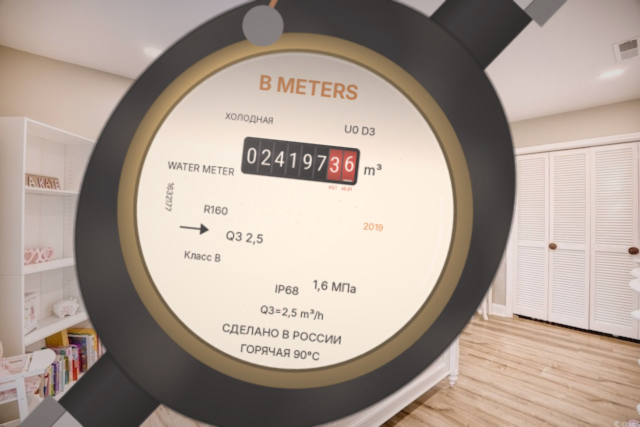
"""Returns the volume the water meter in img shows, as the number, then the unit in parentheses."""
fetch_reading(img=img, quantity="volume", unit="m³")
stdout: 24197.36 (m³)
